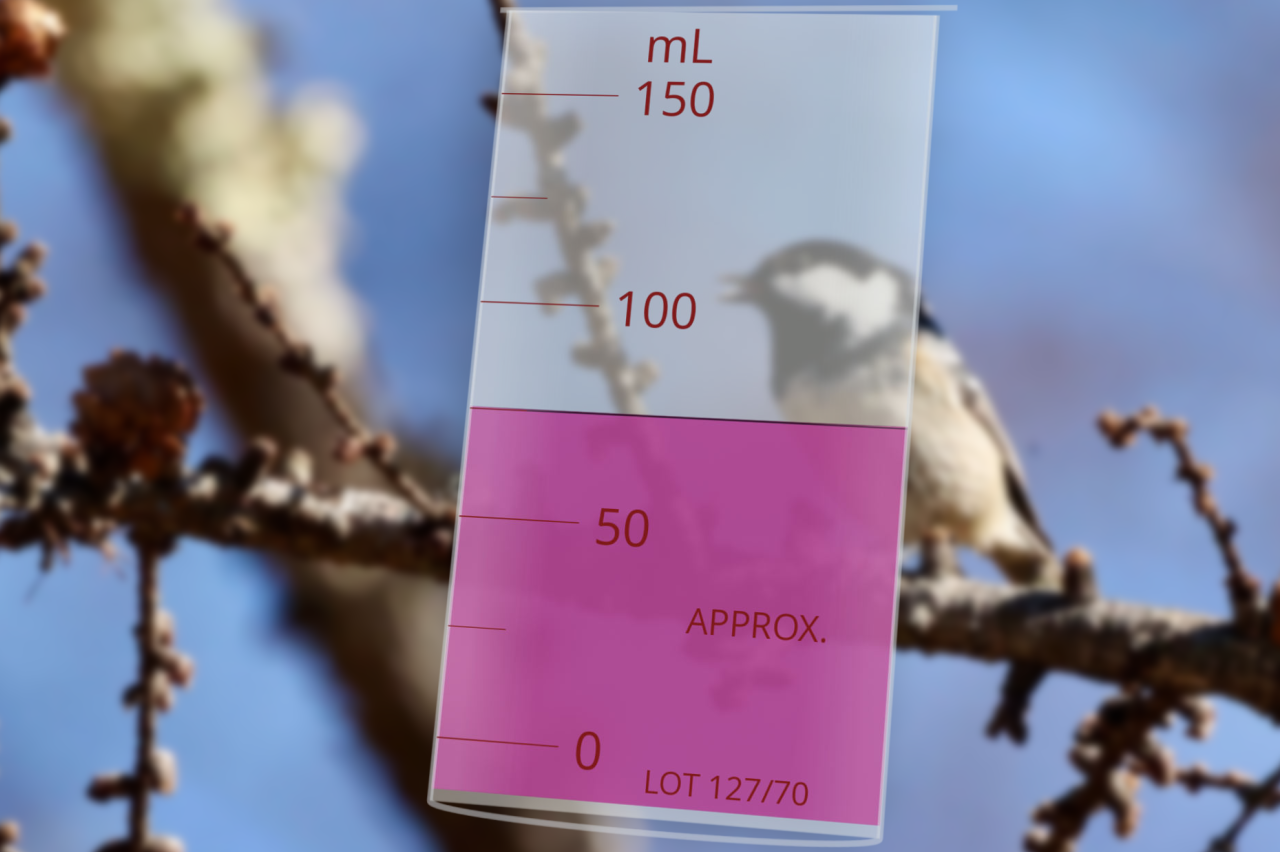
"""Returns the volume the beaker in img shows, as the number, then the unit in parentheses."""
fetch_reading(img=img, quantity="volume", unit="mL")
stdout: 75 (mL)
